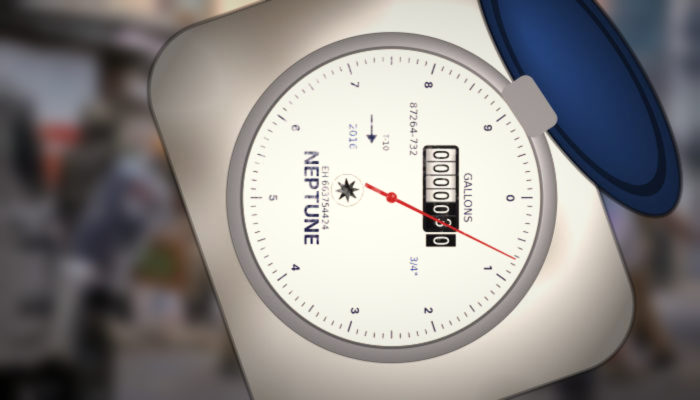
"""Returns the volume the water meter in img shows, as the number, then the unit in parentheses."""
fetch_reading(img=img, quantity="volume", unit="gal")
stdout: 30.7 (gal)
